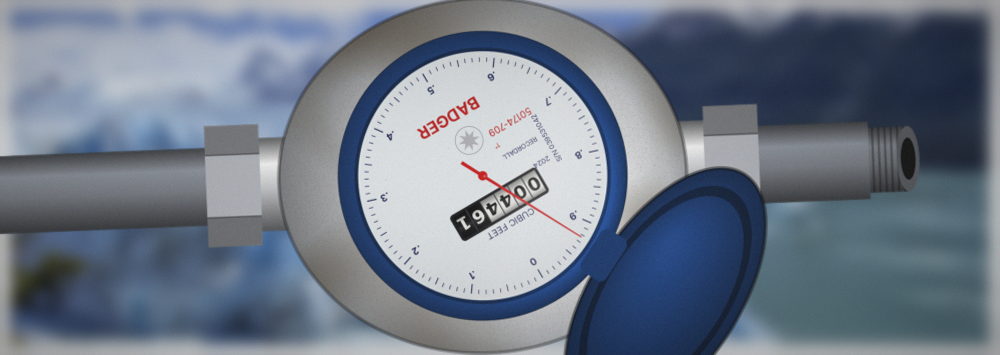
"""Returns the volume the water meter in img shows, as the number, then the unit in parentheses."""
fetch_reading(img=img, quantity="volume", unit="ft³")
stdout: 4460.92 (ft³)
